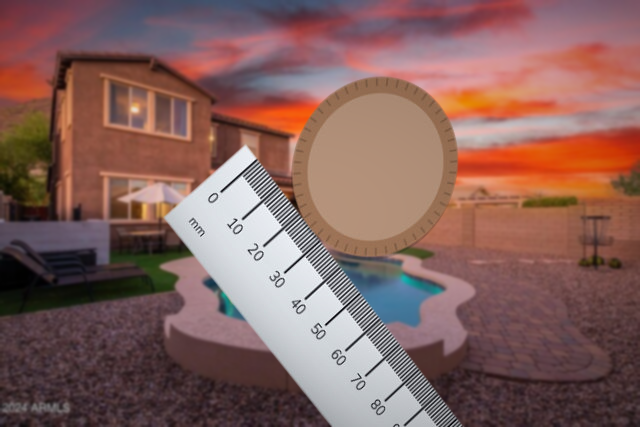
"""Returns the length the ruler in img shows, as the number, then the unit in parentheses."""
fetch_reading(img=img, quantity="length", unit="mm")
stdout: 50 (mm)
